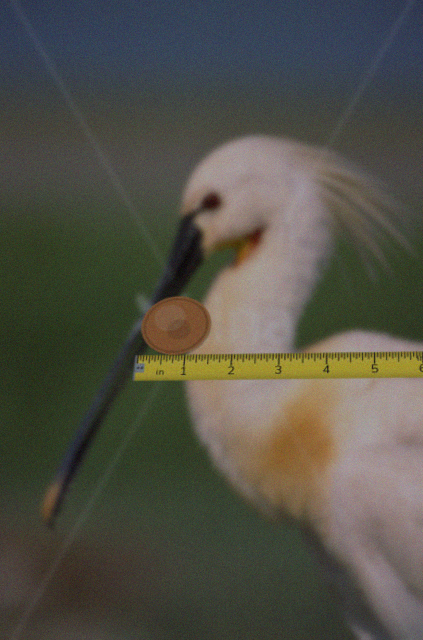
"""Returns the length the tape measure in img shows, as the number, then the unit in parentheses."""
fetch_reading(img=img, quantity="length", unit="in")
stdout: 1.5 (in)
